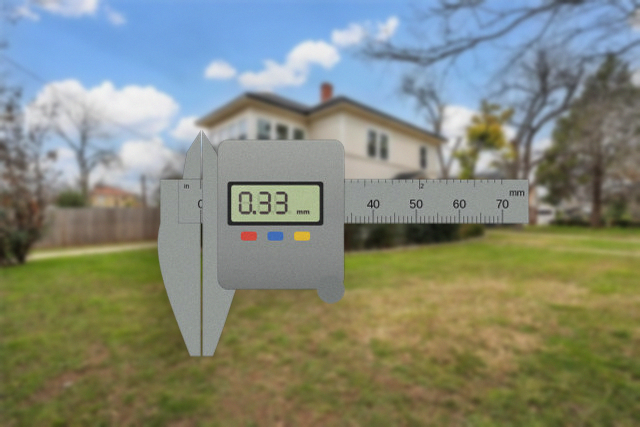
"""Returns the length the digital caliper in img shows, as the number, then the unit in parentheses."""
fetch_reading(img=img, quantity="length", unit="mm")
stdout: 0.33 (mm)
